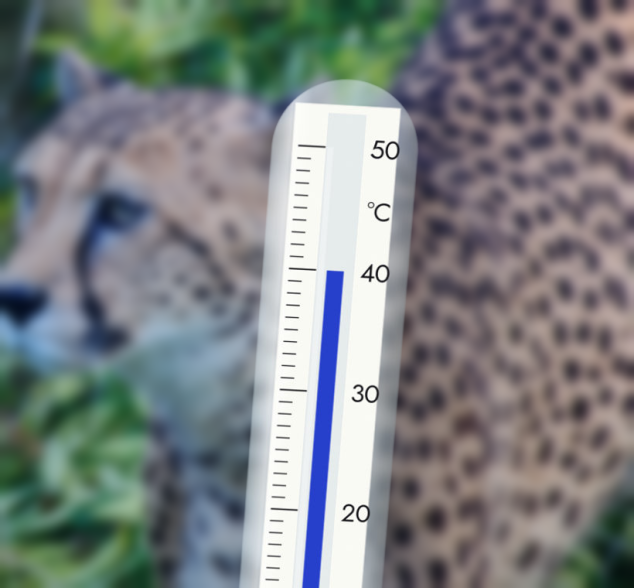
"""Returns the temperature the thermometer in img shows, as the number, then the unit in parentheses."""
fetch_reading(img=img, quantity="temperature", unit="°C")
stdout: 40 (°C)
